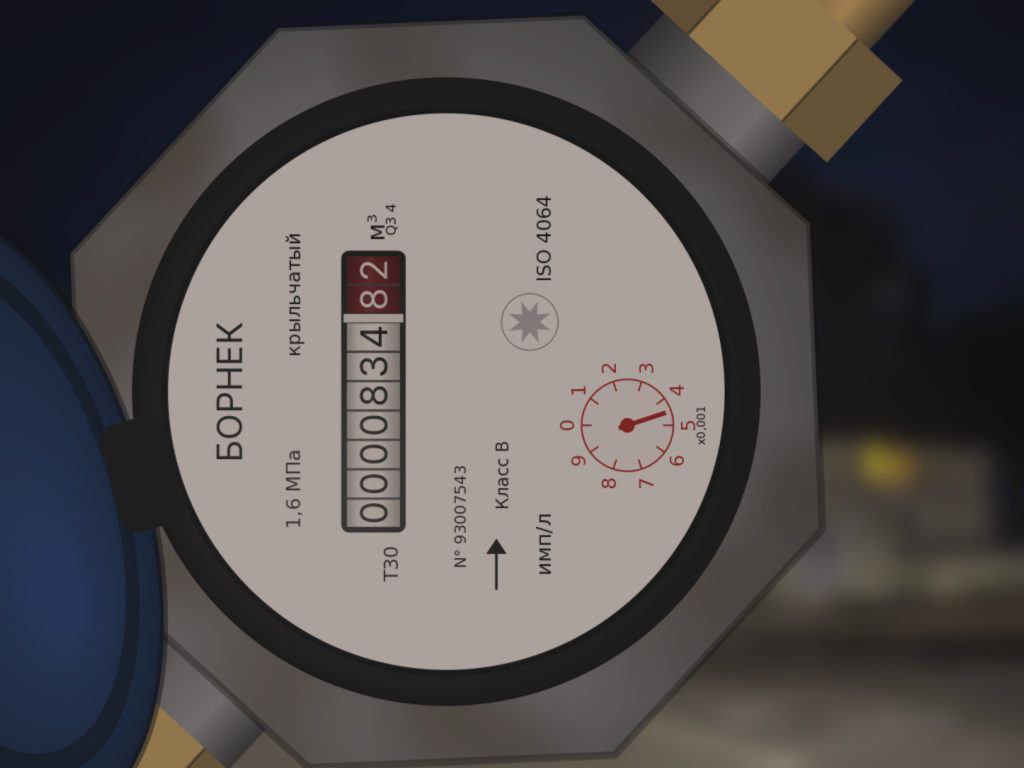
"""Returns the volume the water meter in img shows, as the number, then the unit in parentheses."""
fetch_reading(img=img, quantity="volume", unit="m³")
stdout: 834.824 (m³)
